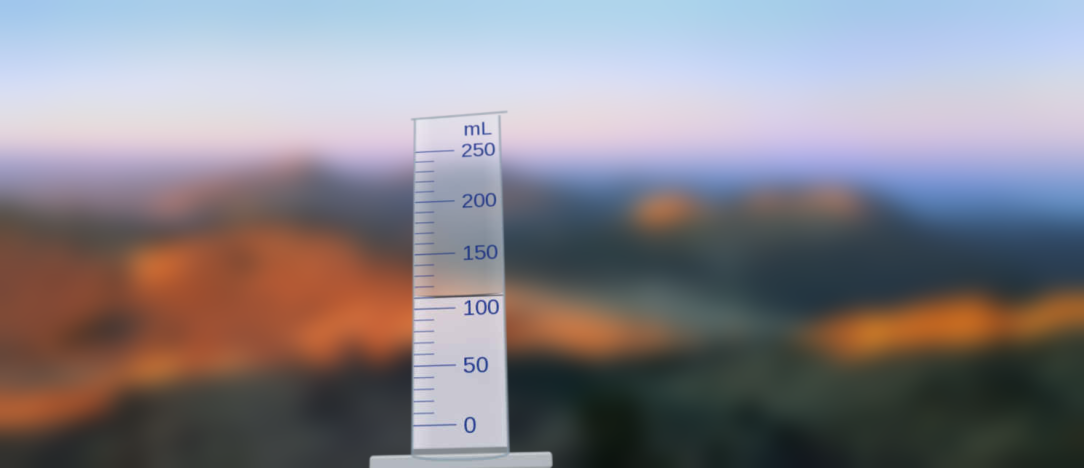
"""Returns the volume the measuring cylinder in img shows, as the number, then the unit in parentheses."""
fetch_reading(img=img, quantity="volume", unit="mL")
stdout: 110 (mL)
